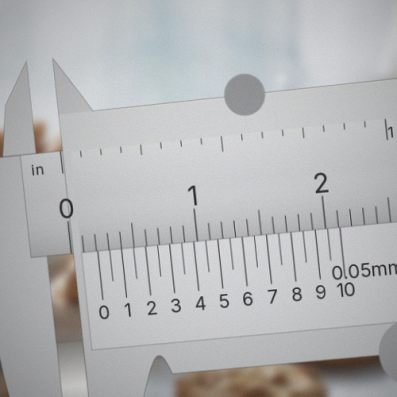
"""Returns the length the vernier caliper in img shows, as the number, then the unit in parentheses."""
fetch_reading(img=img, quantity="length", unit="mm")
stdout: 2.1 (mm)
